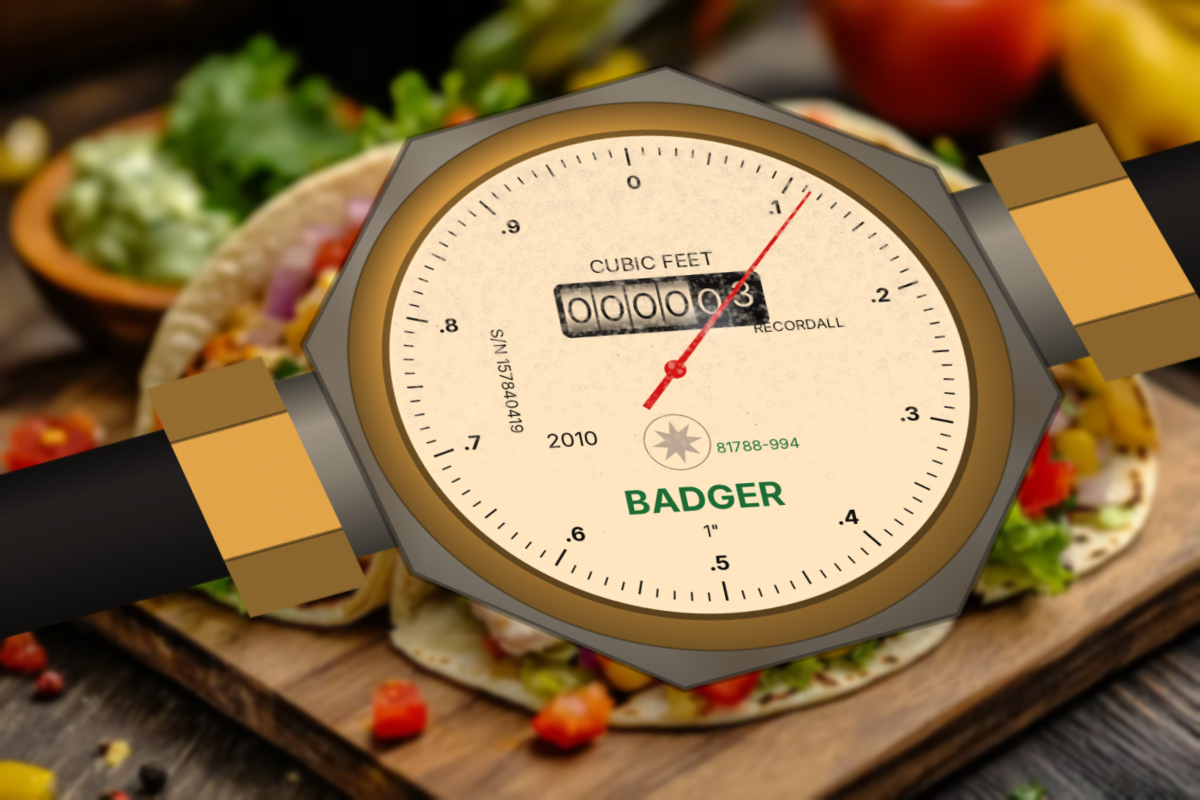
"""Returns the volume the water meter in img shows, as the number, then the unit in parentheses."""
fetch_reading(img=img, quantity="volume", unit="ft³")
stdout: 3.11 (ft³)
